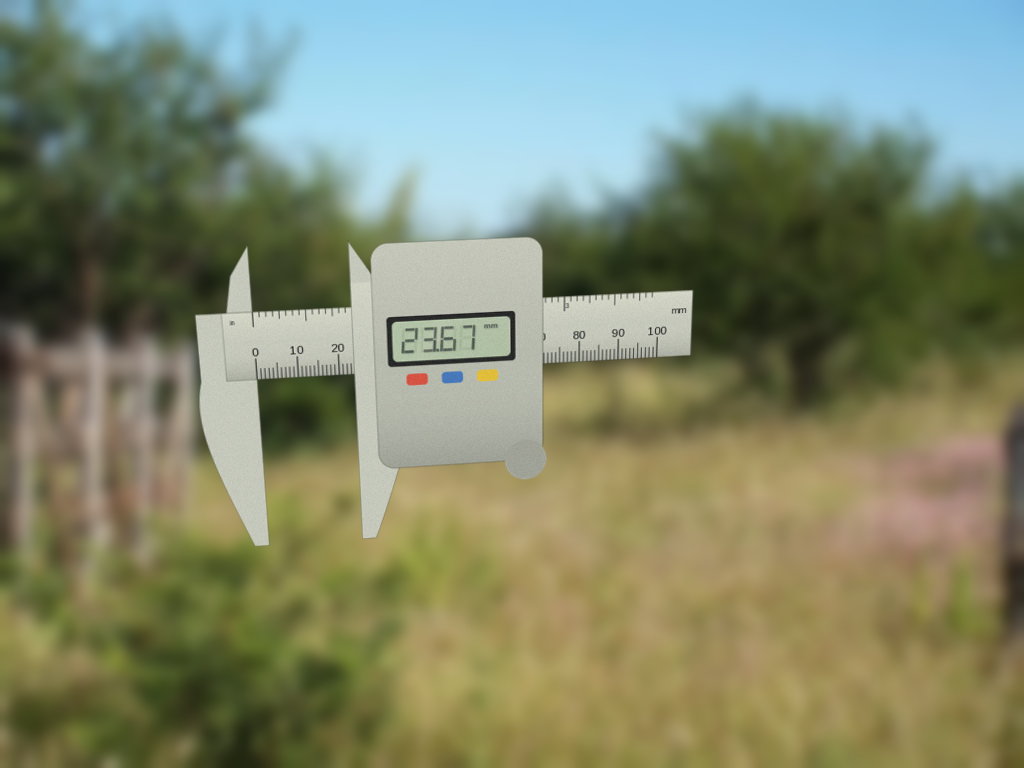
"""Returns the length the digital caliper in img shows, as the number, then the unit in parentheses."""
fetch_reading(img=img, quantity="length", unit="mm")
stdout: 23.67 (mm)
